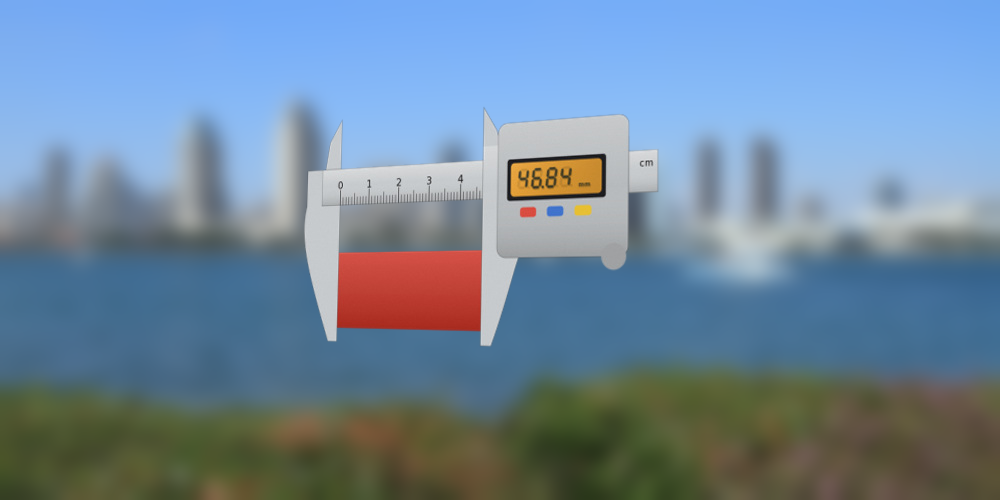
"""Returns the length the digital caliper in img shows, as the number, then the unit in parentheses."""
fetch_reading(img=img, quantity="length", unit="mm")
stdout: 46.84 (mm)
